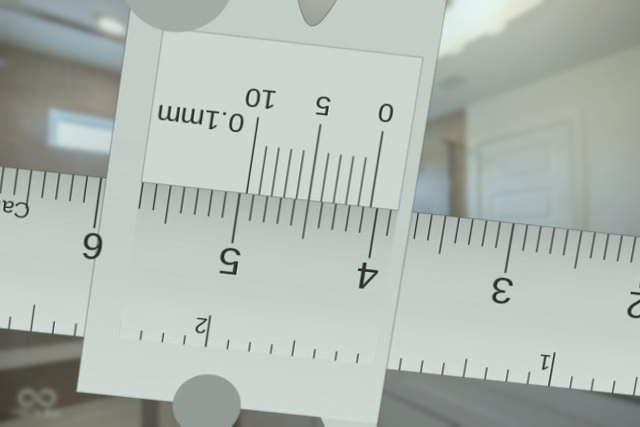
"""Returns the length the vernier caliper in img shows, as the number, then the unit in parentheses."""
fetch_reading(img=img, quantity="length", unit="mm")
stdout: 40.5 (mm)
